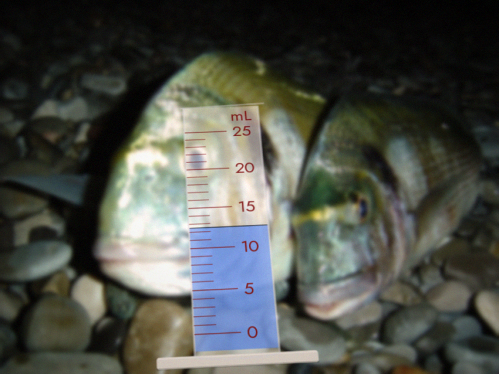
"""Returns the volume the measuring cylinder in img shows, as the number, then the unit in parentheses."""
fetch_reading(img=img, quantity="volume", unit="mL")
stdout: 12.5 (mL)
